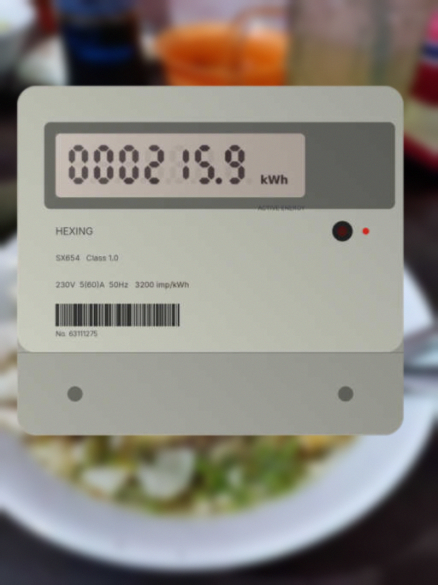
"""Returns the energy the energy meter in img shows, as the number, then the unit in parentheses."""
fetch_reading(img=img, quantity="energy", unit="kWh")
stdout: 215.9 (kWh)
